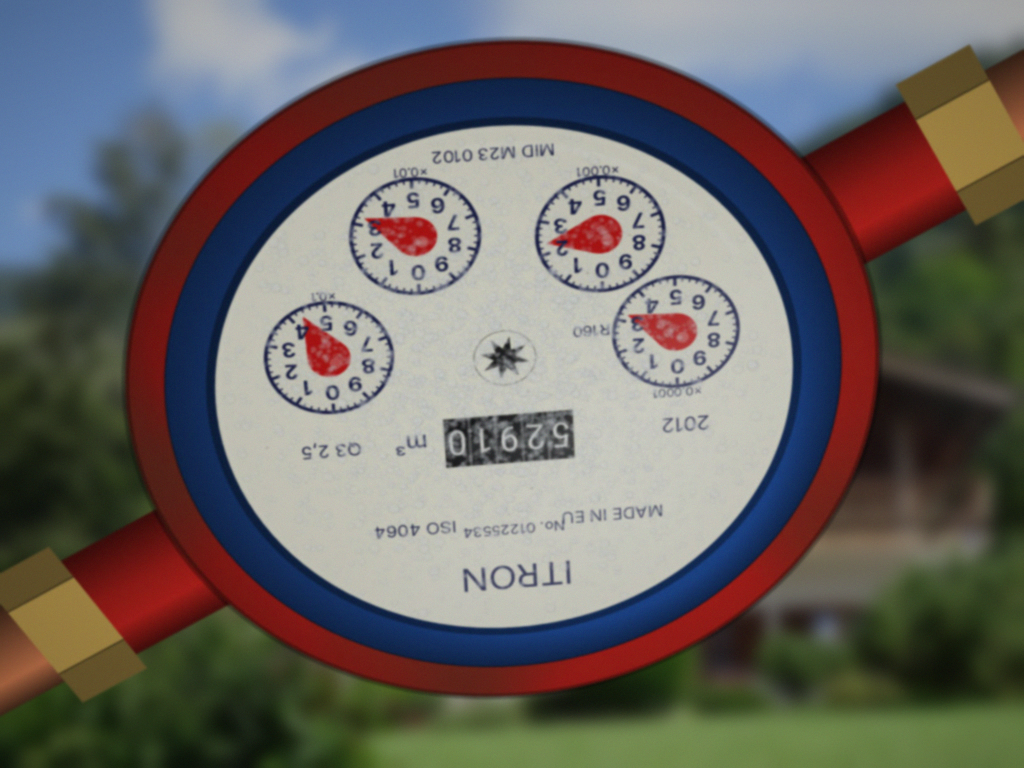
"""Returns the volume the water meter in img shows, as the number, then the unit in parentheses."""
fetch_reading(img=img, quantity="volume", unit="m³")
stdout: 52910.4323 (m³)
